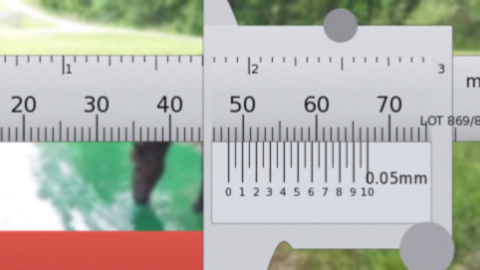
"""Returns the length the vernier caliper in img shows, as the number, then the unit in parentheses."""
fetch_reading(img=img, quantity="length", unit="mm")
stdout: 48.0 (mm)
